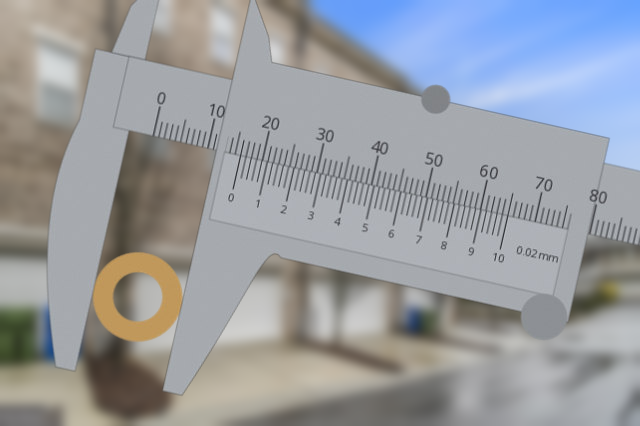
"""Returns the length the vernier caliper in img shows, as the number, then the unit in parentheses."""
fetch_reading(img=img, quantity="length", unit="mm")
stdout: 16.0 (mm)
